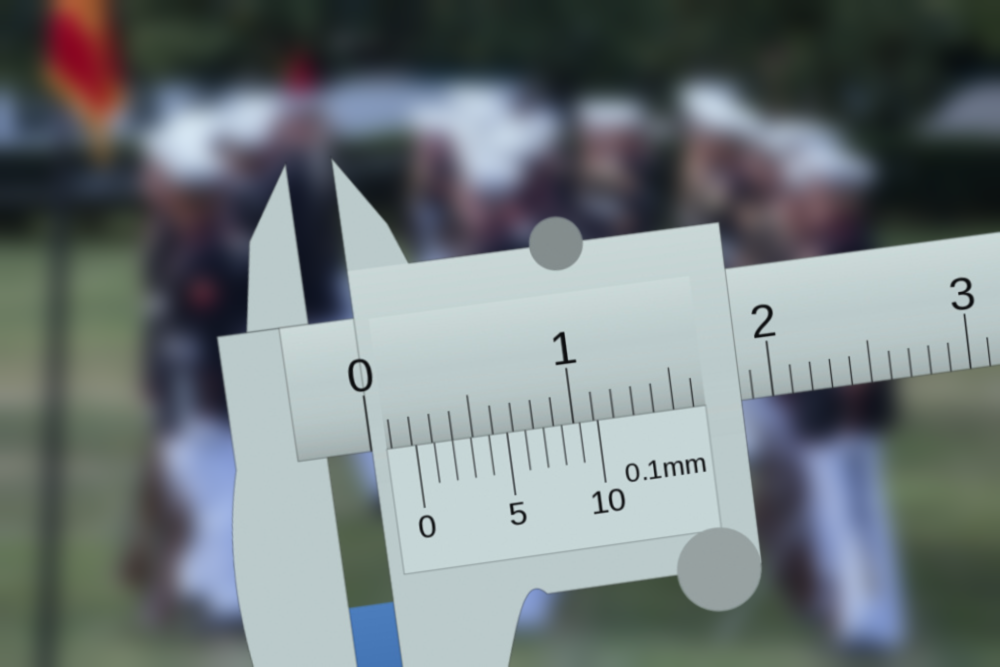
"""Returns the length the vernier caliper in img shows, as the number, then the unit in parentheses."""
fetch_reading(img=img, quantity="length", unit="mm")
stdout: 2.2 (mm)
